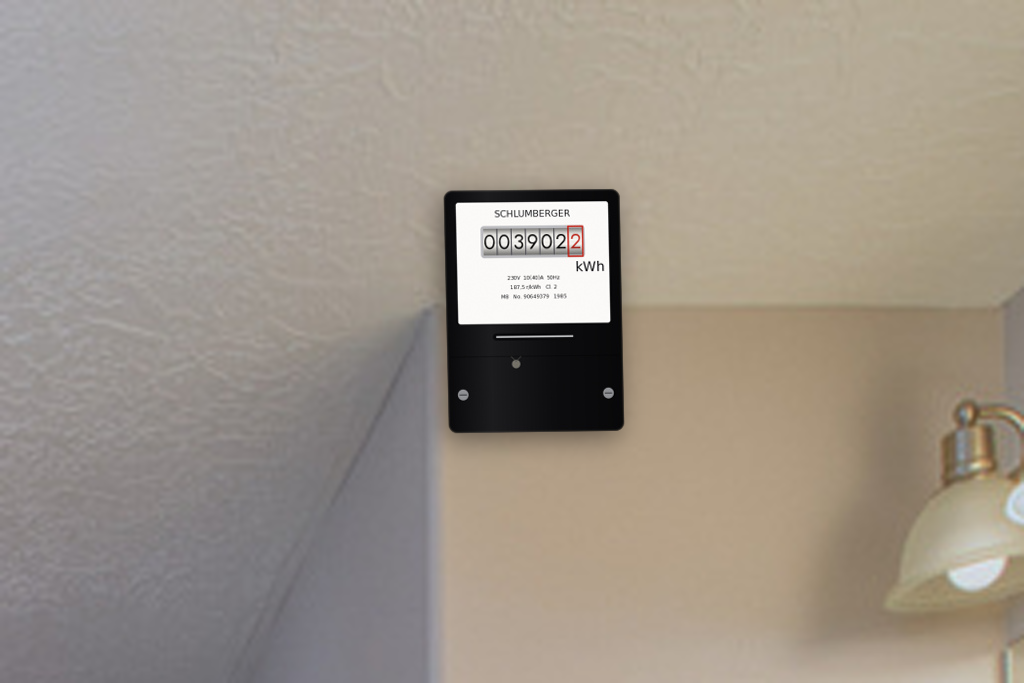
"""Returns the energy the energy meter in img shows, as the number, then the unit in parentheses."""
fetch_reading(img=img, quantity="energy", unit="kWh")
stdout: 3902.2 (kWh)
